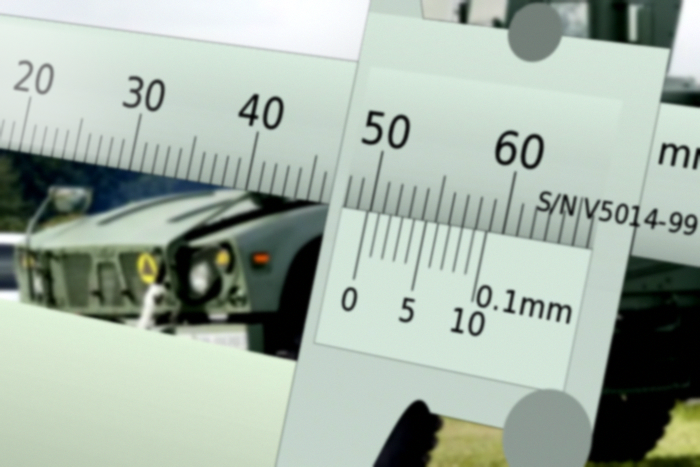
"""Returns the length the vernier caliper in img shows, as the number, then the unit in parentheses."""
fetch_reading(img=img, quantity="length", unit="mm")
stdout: 49.8 (mm)
